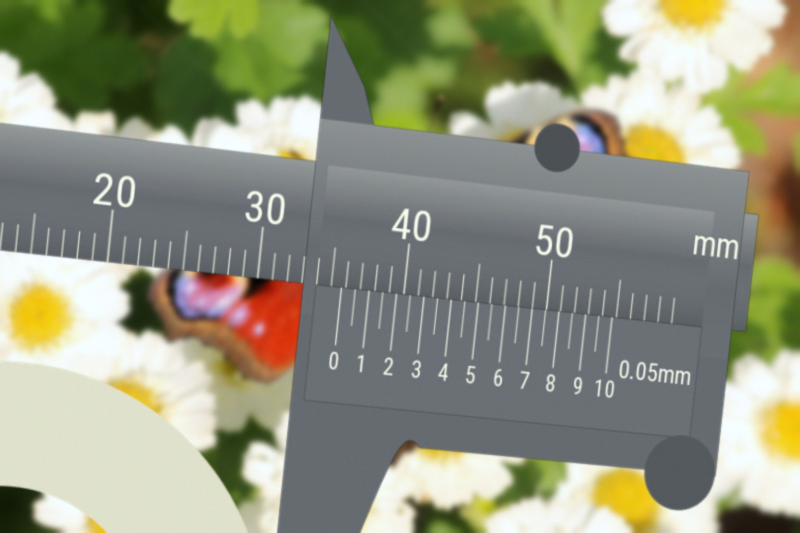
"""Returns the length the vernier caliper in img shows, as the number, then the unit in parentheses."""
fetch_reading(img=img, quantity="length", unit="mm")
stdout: 35.7 (mm)
